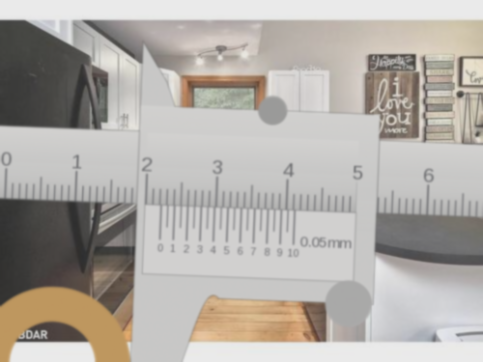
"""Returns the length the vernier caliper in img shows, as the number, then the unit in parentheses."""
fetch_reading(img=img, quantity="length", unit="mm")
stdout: 22.2 (mm)
